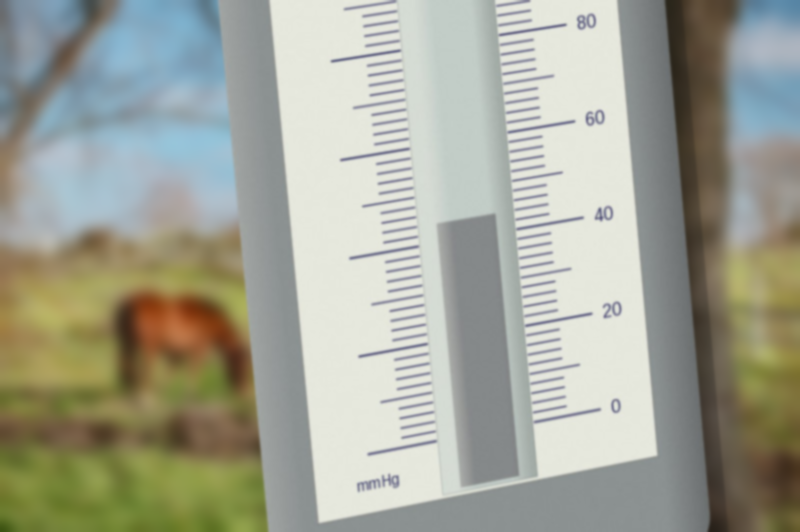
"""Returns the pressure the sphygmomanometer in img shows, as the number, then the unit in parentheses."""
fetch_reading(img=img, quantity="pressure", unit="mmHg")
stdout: 44 (mmHg)
